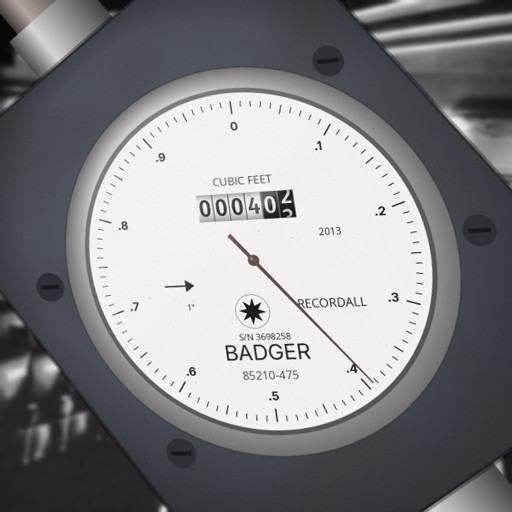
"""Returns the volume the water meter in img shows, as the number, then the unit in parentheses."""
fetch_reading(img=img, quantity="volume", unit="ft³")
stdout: 402.39 (ft³)
